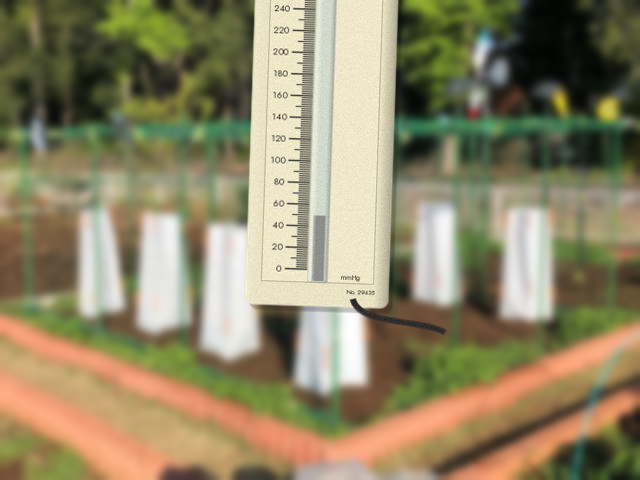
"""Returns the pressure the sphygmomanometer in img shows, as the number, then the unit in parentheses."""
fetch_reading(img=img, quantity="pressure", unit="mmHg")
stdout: 50 (mmHg)
